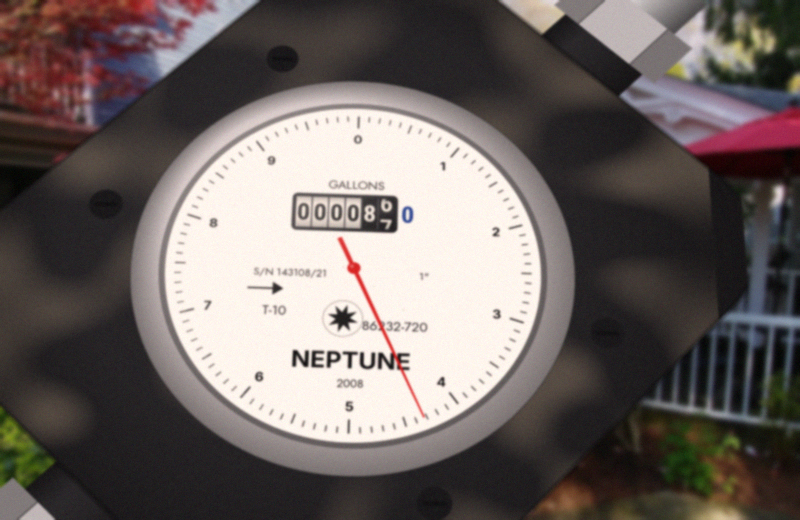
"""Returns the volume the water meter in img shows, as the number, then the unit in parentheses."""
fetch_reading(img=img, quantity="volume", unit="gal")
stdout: 864.3 (gal)
